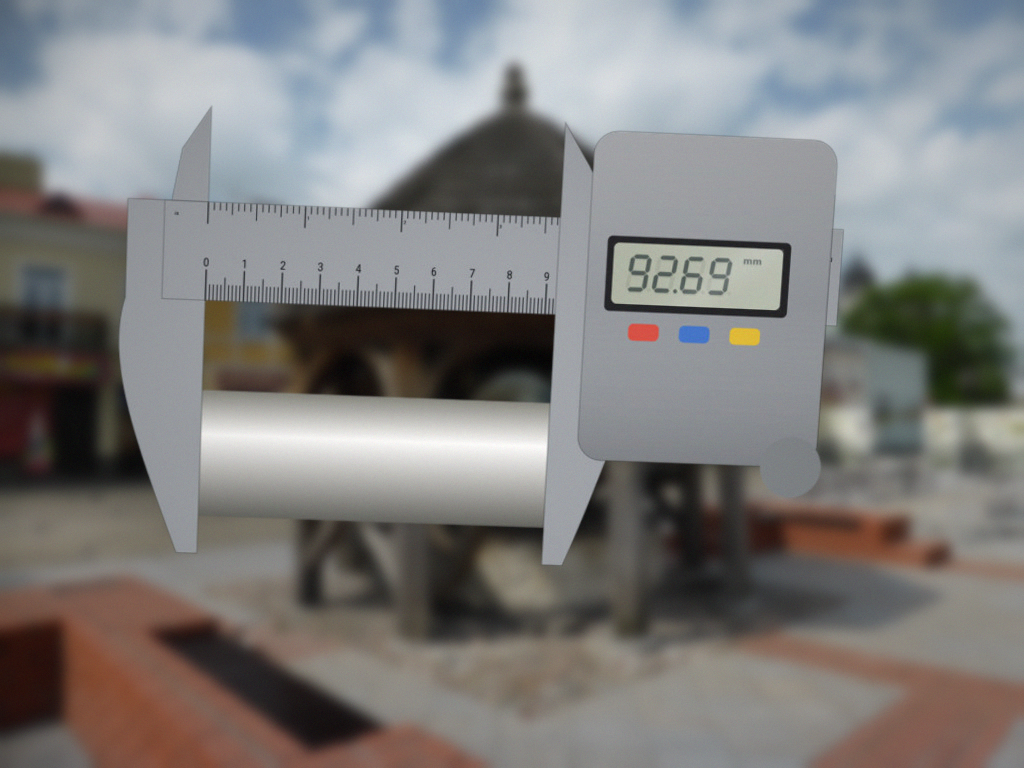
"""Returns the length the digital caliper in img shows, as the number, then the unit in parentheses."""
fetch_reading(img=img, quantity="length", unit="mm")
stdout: 92.69 (mm)
